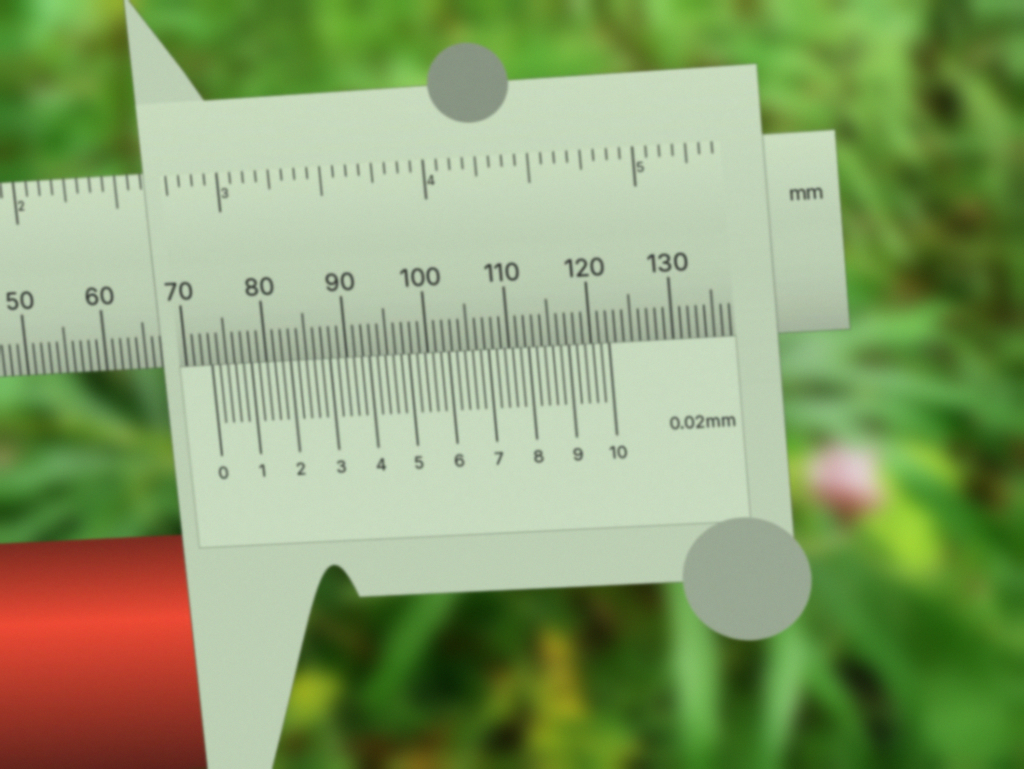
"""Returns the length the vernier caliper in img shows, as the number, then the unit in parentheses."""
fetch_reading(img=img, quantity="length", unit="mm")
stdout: 73.2 (mm)
